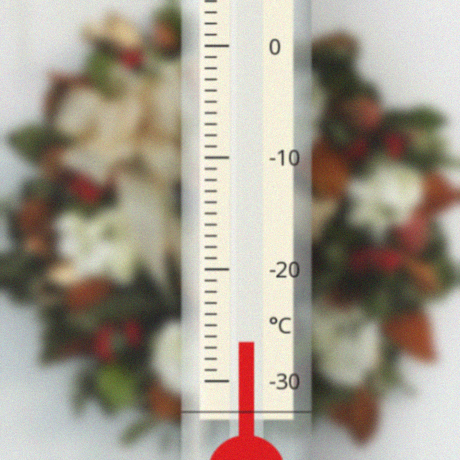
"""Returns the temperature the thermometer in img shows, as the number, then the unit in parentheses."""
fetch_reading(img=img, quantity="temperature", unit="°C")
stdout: -26.5 (°C)
